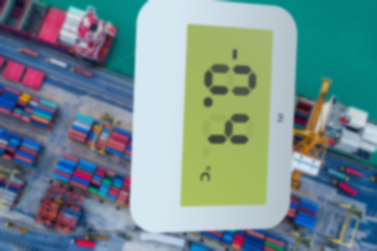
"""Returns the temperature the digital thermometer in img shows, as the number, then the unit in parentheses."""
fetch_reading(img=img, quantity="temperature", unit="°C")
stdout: -0.4 (°C)
